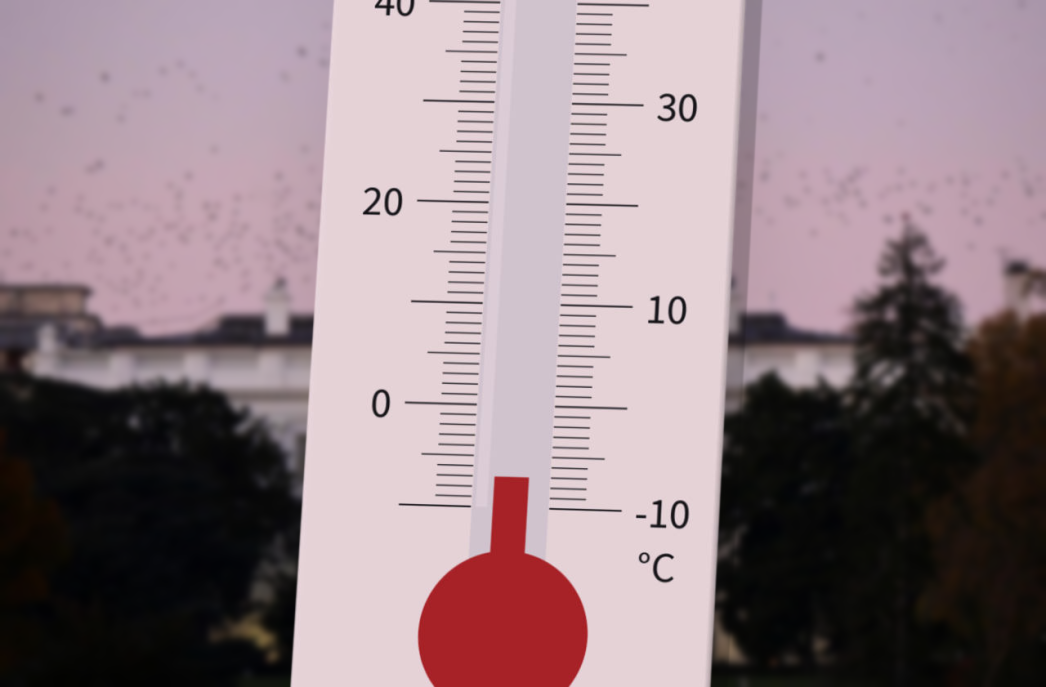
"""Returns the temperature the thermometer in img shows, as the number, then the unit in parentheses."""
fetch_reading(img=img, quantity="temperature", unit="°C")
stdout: -7 (°C)
